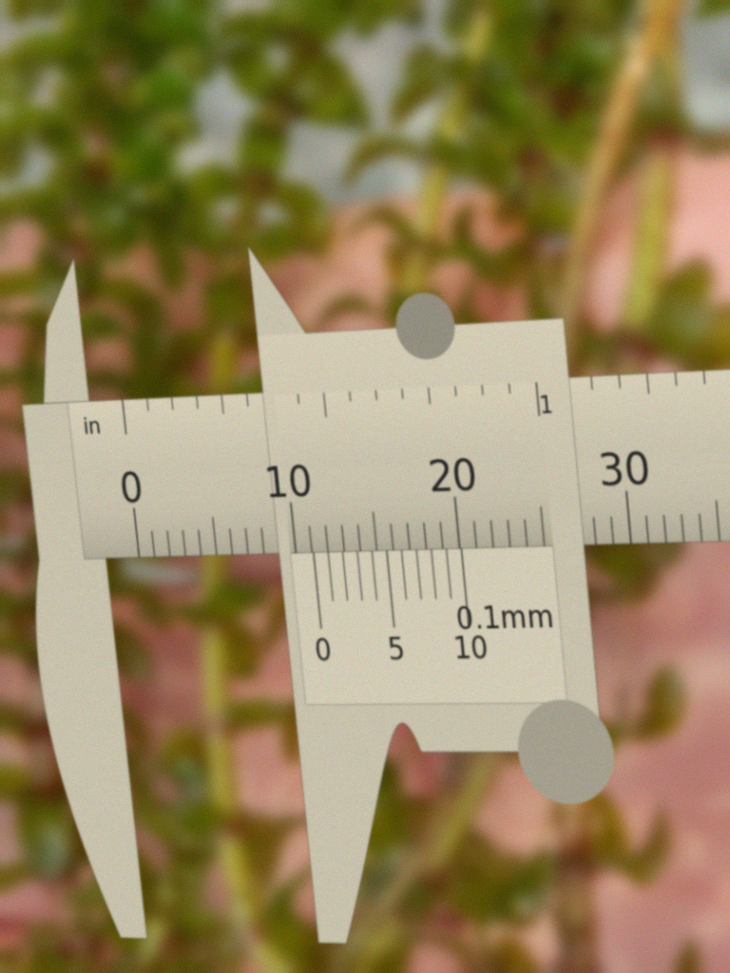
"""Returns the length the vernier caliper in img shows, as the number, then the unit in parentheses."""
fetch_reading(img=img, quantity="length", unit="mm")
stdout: 11.1 (mm)
